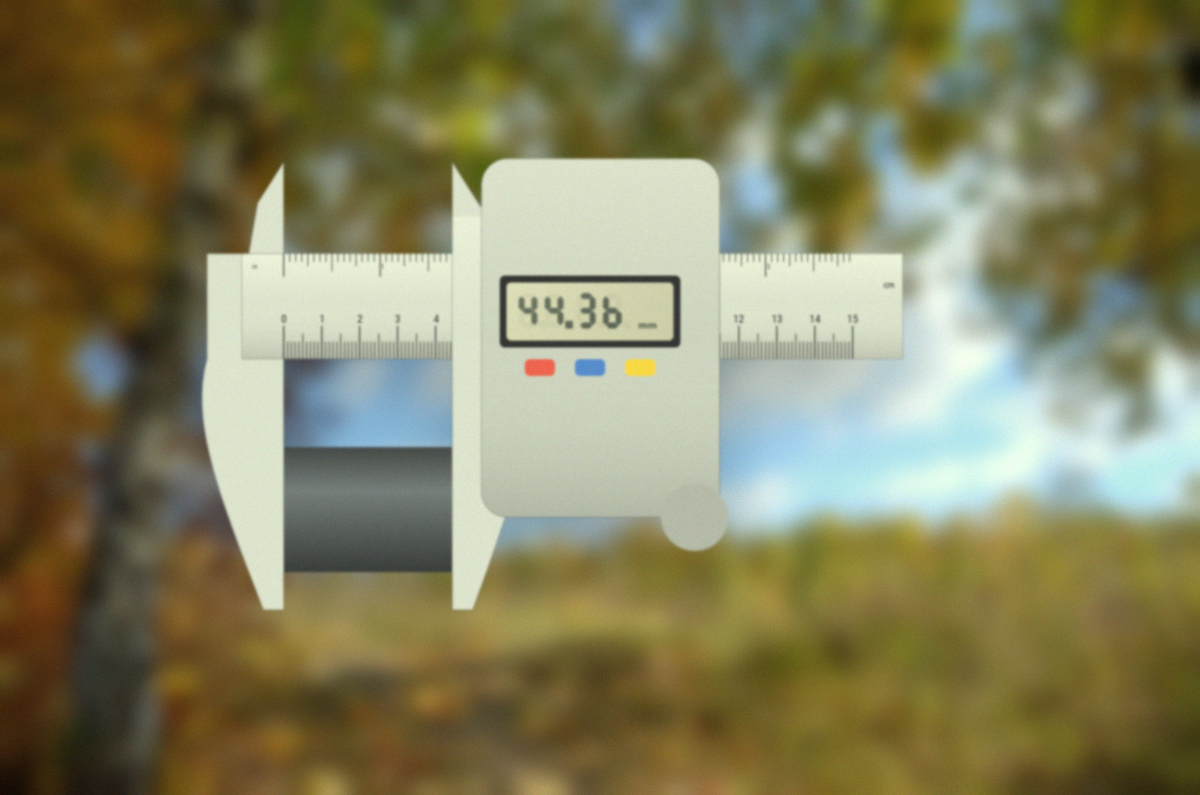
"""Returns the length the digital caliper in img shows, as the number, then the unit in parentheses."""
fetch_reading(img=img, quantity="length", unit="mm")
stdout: 44.36 (mm)
